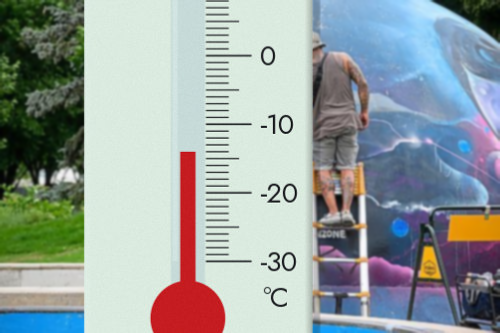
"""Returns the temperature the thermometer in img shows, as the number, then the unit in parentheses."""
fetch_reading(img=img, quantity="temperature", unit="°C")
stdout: -14 (°C)
